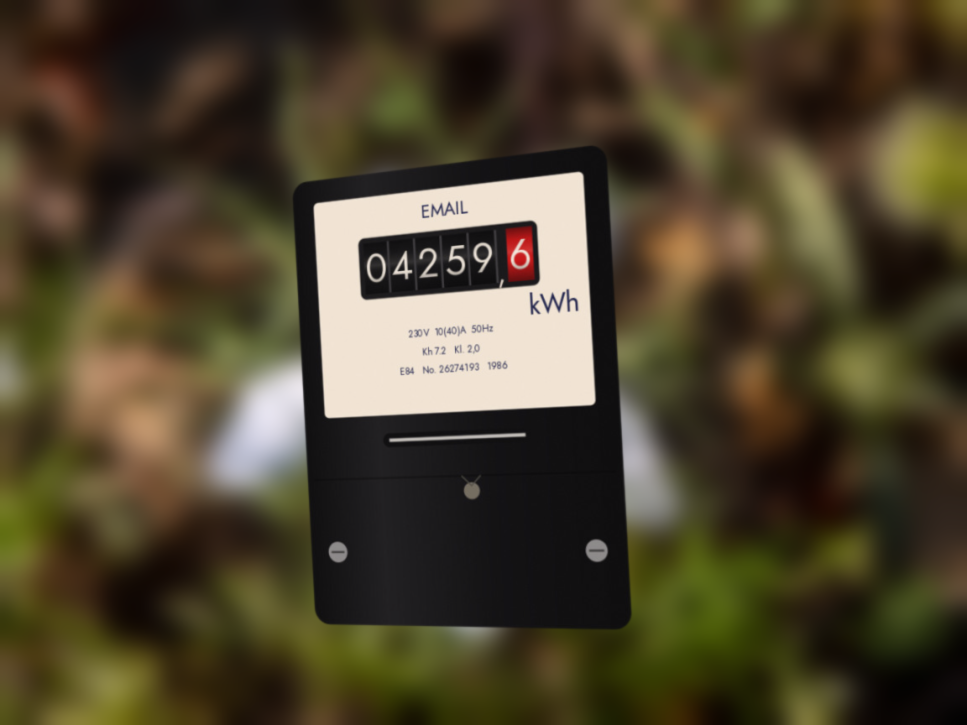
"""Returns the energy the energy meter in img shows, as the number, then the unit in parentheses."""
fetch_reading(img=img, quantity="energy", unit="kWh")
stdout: 4259.6 (kWh)
